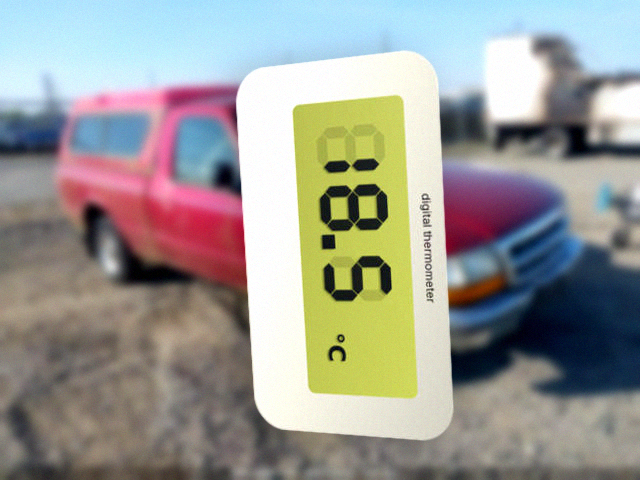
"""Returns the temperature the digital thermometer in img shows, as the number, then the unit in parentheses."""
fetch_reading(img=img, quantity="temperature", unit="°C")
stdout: 18.5 (°C)
